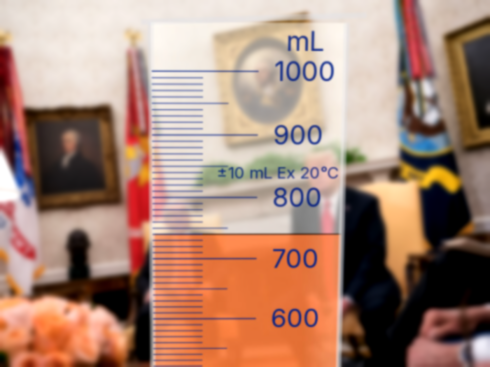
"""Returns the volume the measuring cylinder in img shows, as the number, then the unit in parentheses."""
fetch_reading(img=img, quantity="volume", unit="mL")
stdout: 740 (mL)
